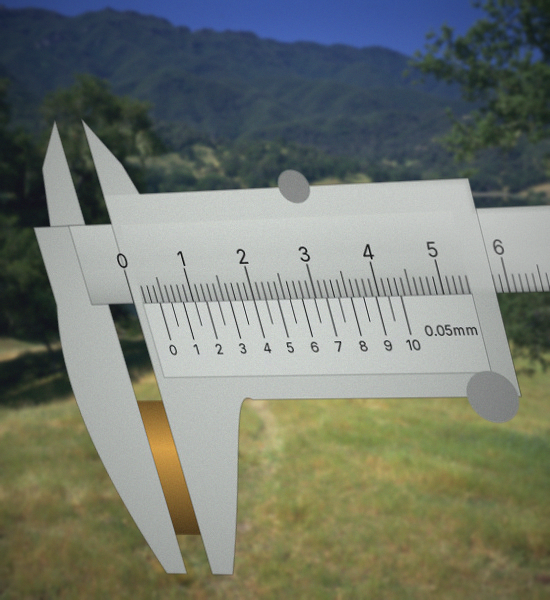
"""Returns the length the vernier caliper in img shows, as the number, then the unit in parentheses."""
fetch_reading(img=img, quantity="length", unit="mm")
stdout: 4.4 (mm)
